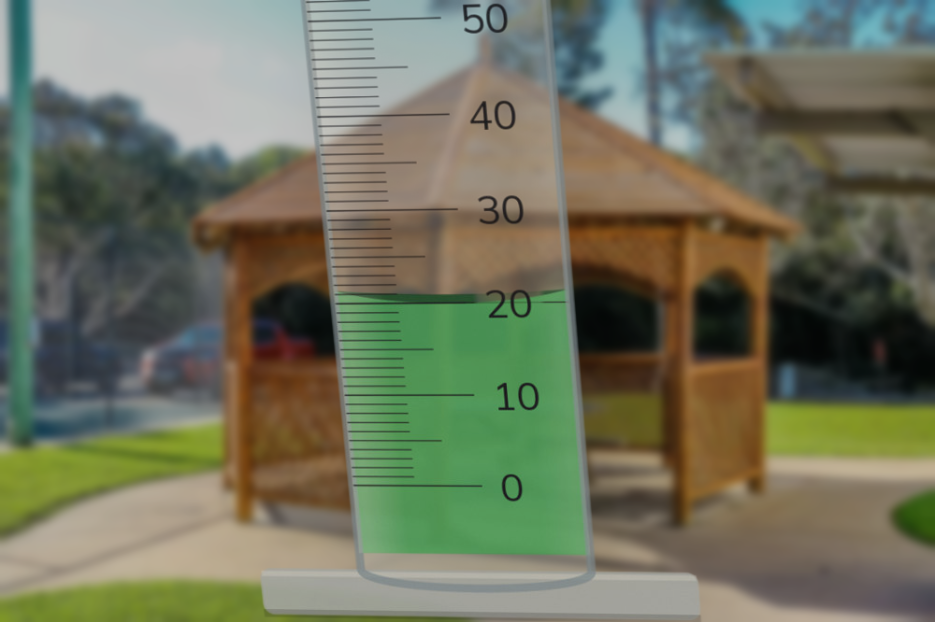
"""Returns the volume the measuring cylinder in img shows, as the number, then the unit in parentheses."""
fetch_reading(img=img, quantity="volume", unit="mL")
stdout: 20 (mL)
